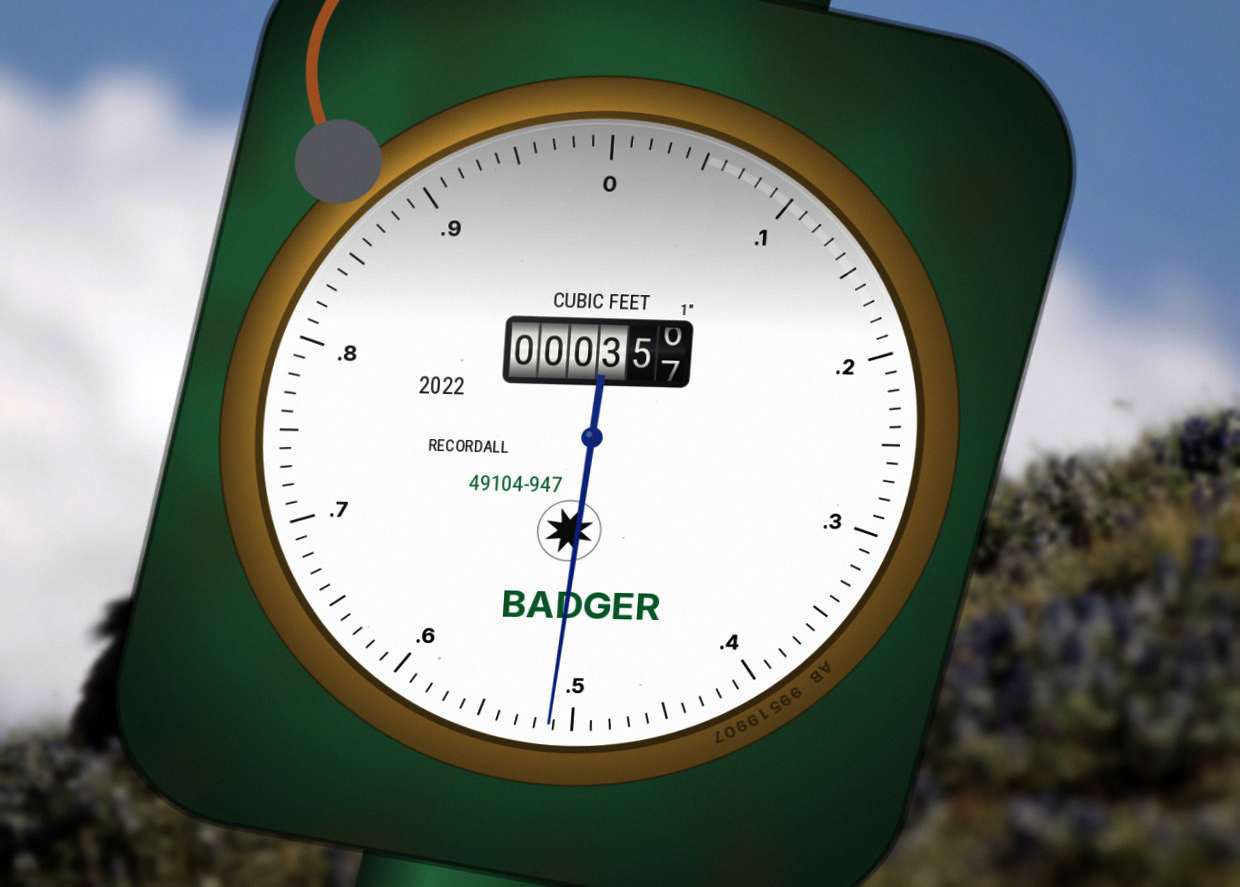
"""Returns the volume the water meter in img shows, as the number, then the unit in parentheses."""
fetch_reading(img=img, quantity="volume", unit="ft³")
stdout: 356.51 (ft³)
